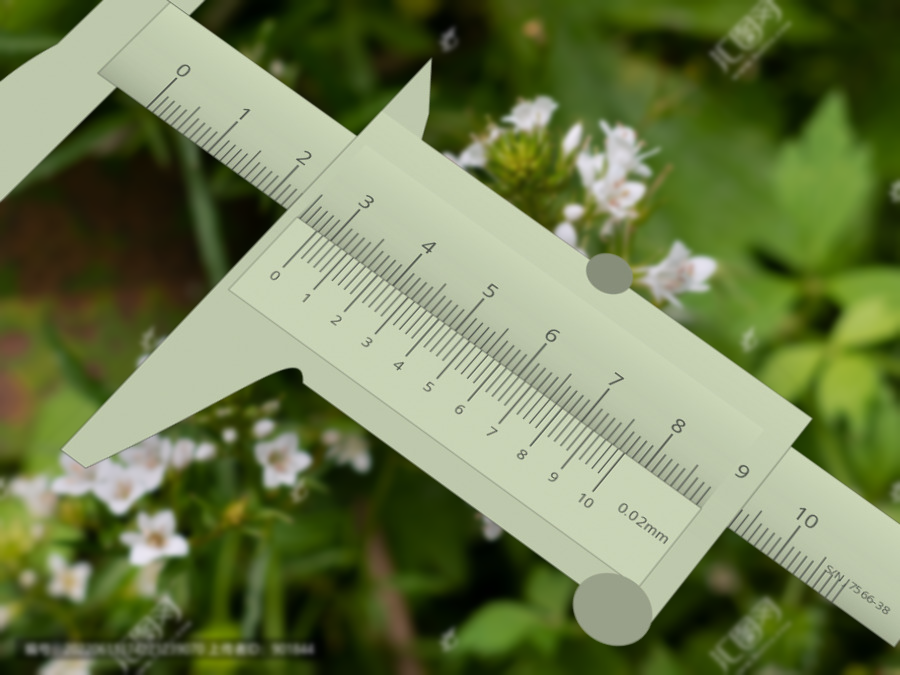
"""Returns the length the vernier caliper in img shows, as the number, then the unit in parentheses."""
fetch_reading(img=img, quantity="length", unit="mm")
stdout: 27.8 (mm)
